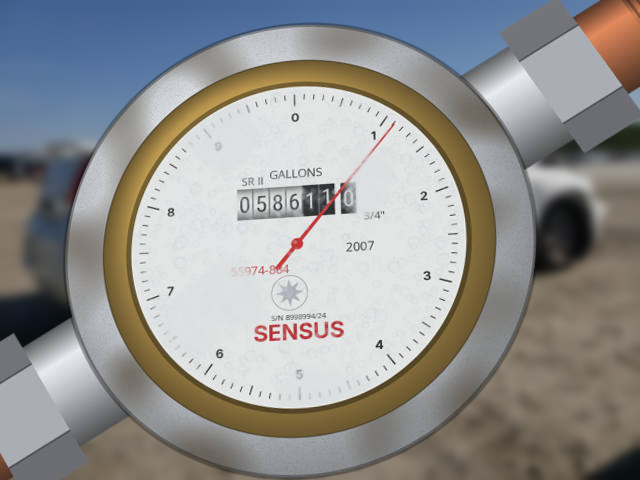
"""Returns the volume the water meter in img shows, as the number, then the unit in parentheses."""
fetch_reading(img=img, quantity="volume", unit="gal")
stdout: 586111.1 (gal)
